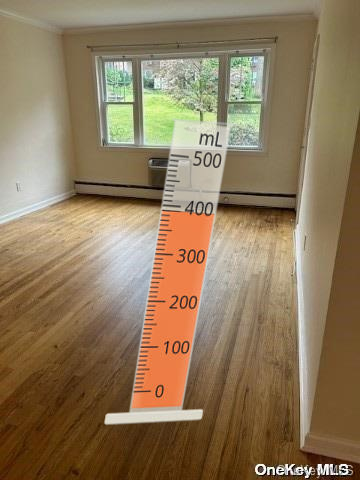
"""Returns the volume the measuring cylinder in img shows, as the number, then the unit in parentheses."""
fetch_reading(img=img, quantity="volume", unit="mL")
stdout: 390 (mL)
